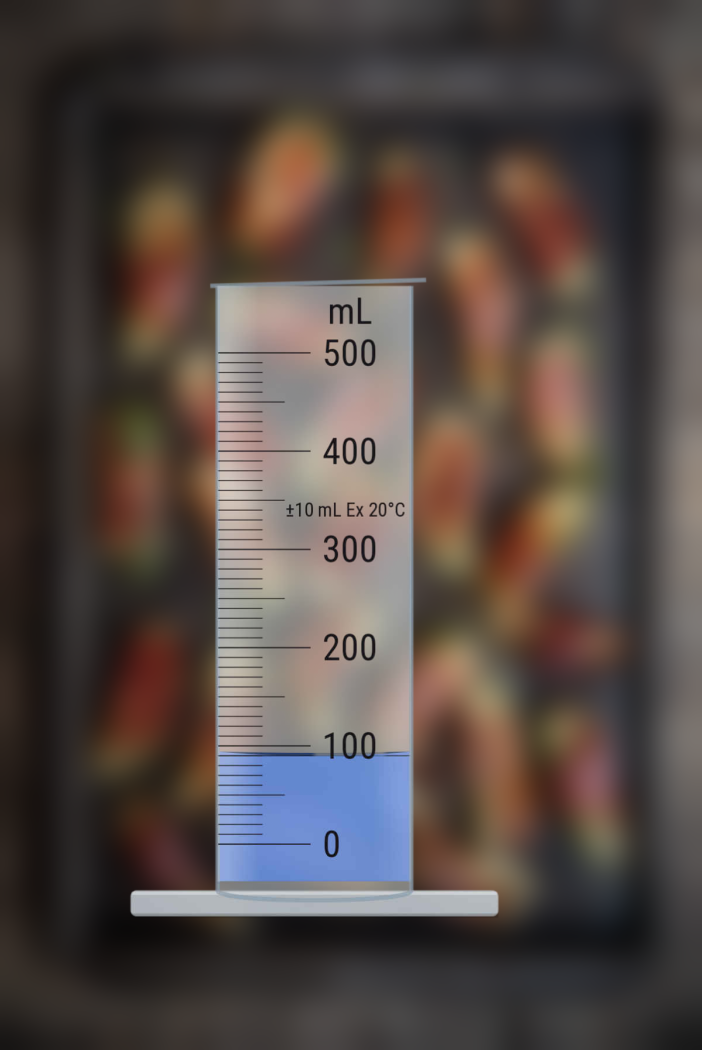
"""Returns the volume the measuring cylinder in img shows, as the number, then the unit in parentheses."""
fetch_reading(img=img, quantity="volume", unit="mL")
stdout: 90 (mL)
